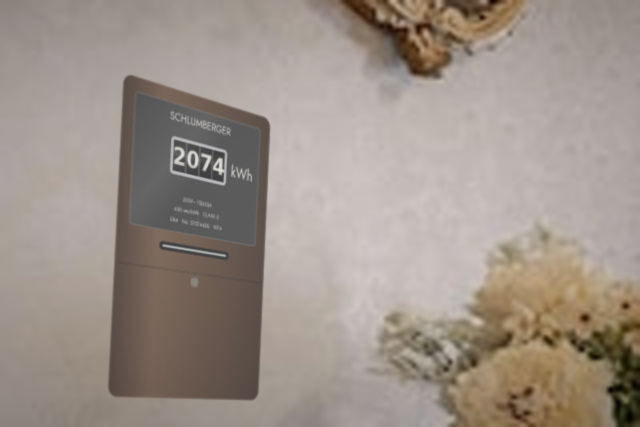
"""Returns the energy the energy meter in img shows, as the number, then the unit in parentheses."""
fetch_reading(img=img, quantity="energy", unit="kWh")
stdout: 2074 (kWh)
